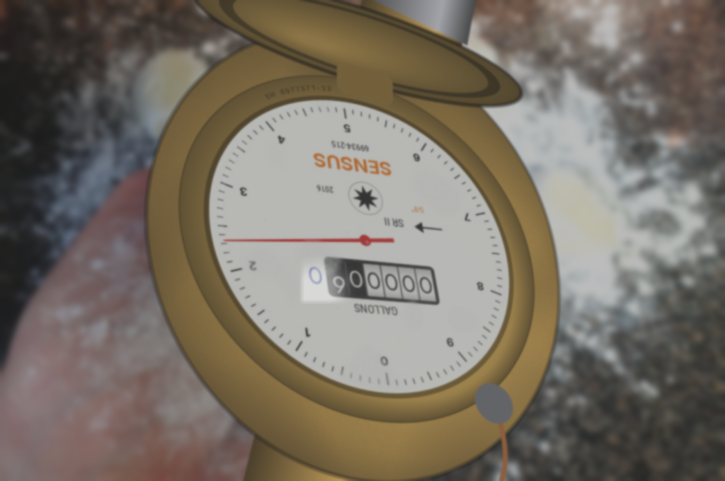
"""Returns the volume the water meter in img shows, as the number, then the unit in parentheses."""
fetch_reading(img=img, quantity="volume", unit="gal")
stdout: 62.3 (gal)
